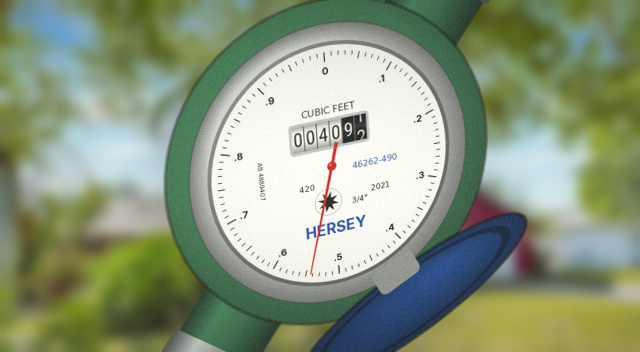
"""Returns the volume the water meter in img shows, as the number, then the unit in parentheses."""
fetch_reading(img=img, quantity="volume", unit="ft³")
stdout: 4091.54 (ft³)
